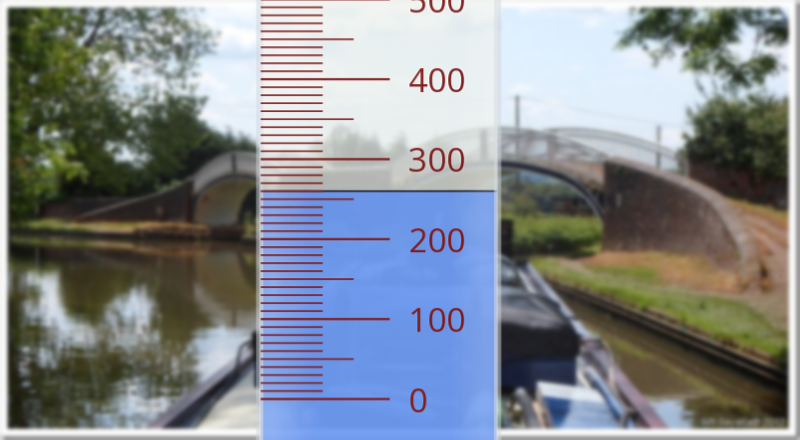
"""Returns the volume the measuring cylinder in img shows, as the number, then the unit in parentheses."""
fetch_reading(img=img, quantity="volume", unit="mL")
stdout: 260 (mL)
